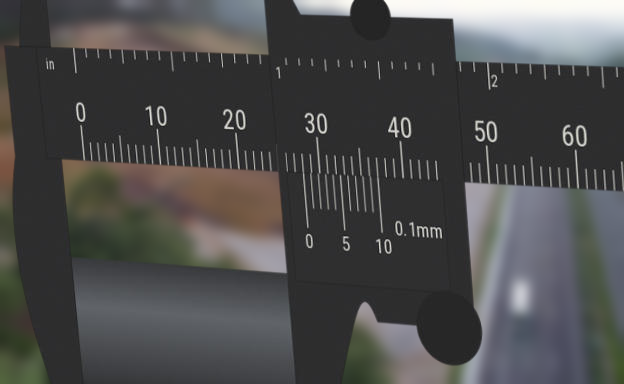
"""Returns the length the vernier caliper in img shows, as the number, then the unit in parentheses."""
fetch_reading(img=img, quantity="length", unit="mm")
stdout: 28.0 (mm)
